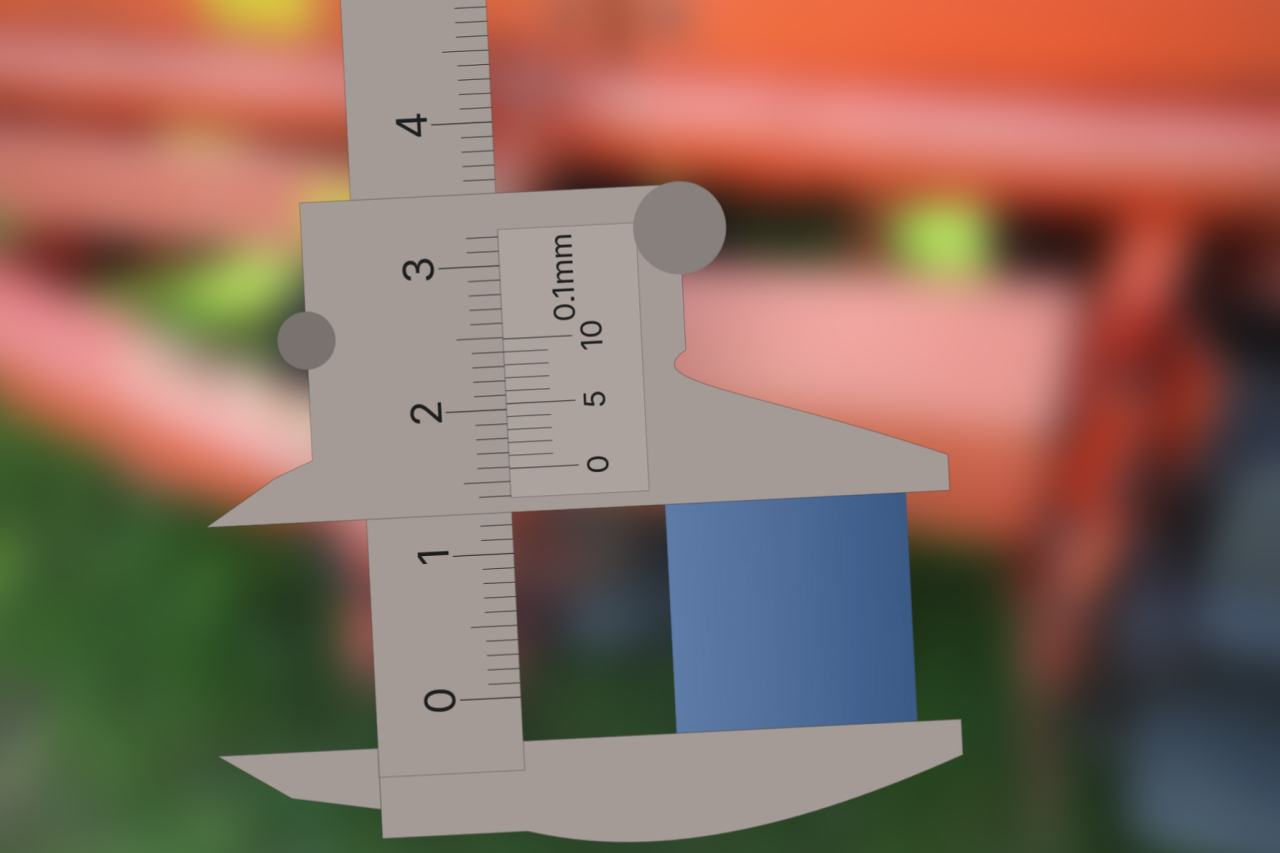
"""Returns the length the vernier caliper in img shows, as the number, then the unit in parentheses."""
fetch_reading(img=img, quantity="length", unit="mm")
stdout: 15.9 (mm)
